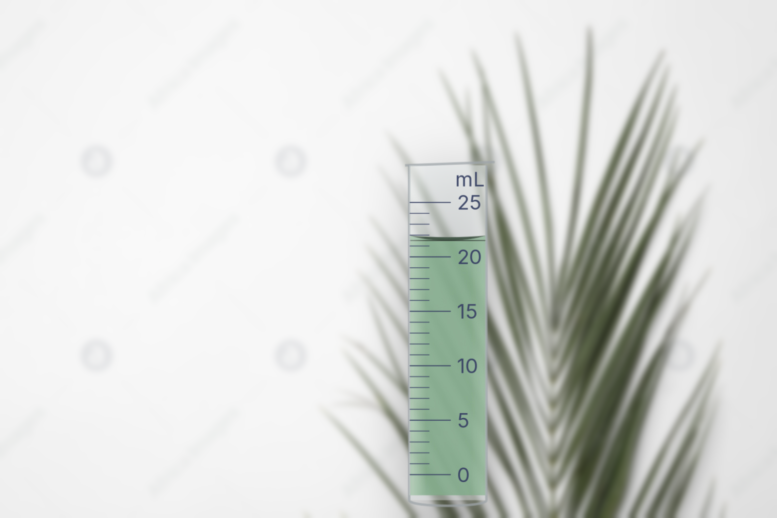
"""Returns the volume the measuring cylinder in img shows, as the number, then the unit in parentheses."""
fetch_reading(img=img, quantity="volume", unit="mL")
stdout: 21.5 (mL)
